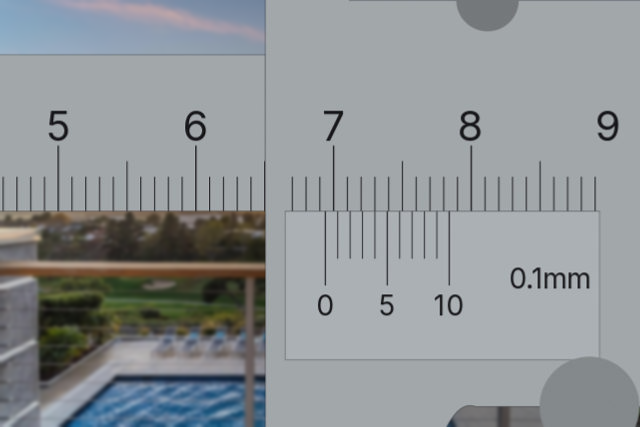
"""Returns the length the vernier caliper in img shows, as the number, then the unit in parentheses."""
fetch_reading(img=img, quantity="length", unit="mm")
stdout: 69.4 (mm)
